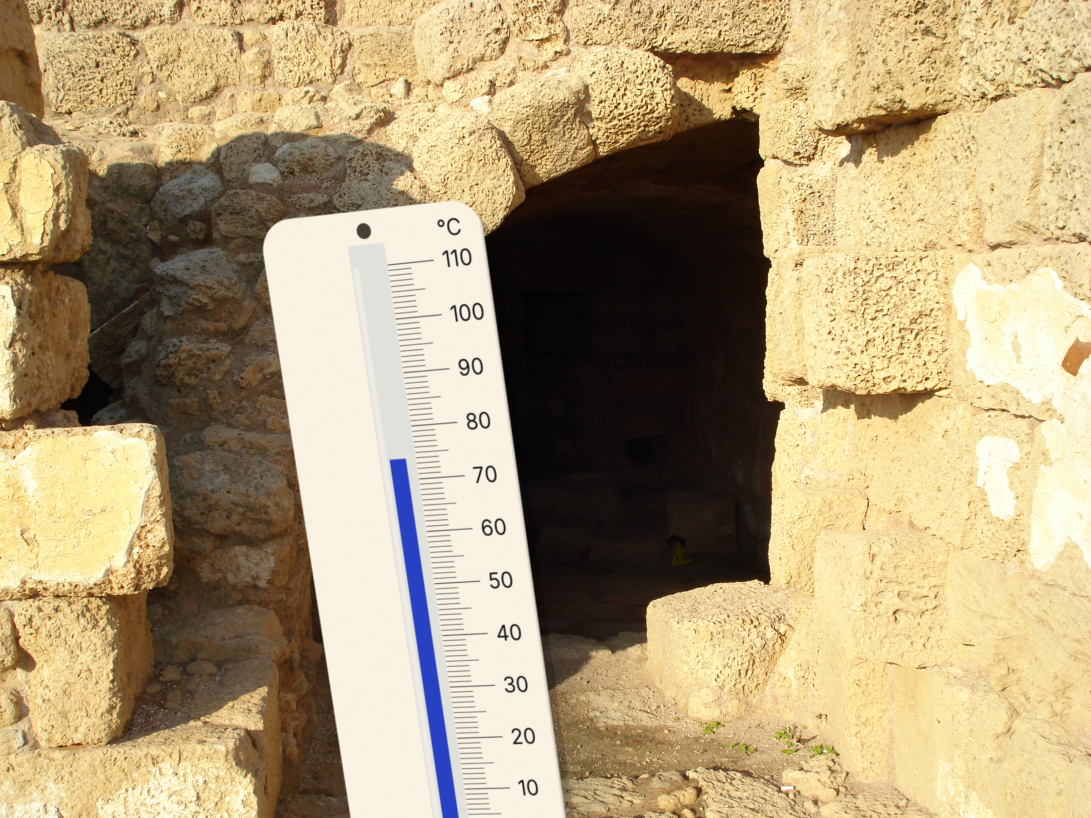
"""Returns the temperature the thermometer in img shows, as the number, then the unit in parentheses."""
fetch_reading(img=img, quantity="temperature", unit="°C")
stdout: 74 (°C)
